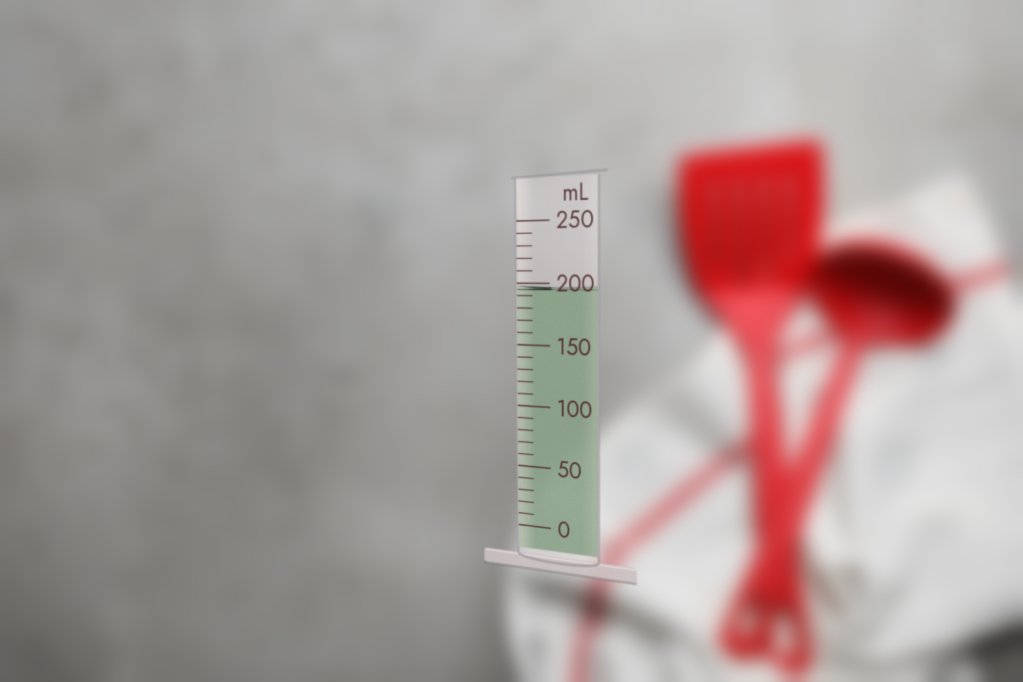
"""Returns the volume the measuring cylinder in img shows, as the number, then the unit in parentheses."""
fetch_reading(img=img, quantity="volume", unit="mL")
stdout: 195 (mL)
